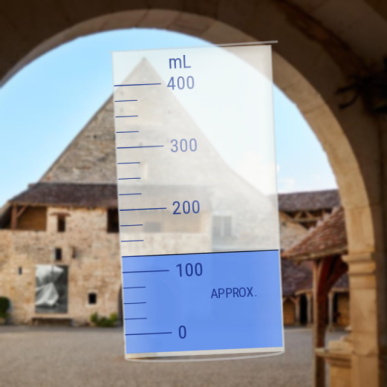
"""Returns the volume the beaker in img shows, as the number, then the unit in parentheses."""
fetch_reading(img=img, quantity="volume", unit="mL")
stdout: 125 (mL)
